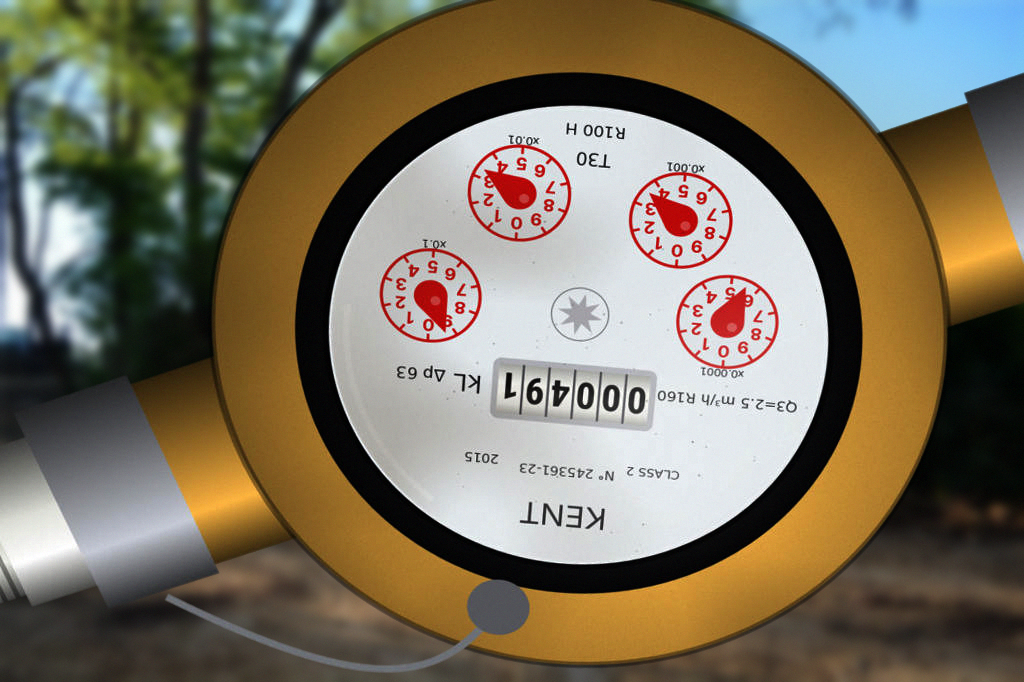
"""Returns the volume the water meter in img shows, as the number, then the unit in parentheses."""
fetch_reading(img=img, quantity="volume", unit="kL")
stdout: 490.9335 (kL)
